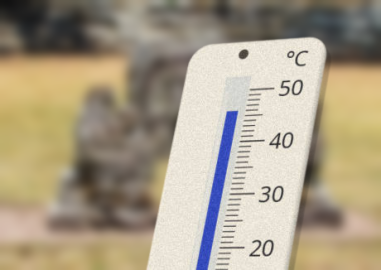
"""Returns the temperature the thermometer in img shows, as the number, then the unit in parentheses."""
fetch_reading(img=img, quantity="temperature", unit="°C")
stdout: 46 (°C)
